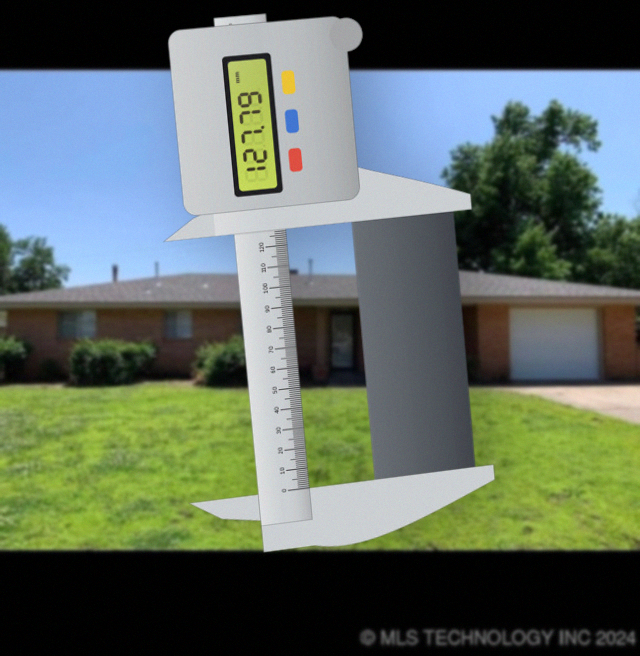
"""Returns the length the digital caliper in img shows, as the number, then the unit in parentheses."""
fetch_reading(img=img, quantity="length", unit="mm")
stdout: 127.79 (mm)
